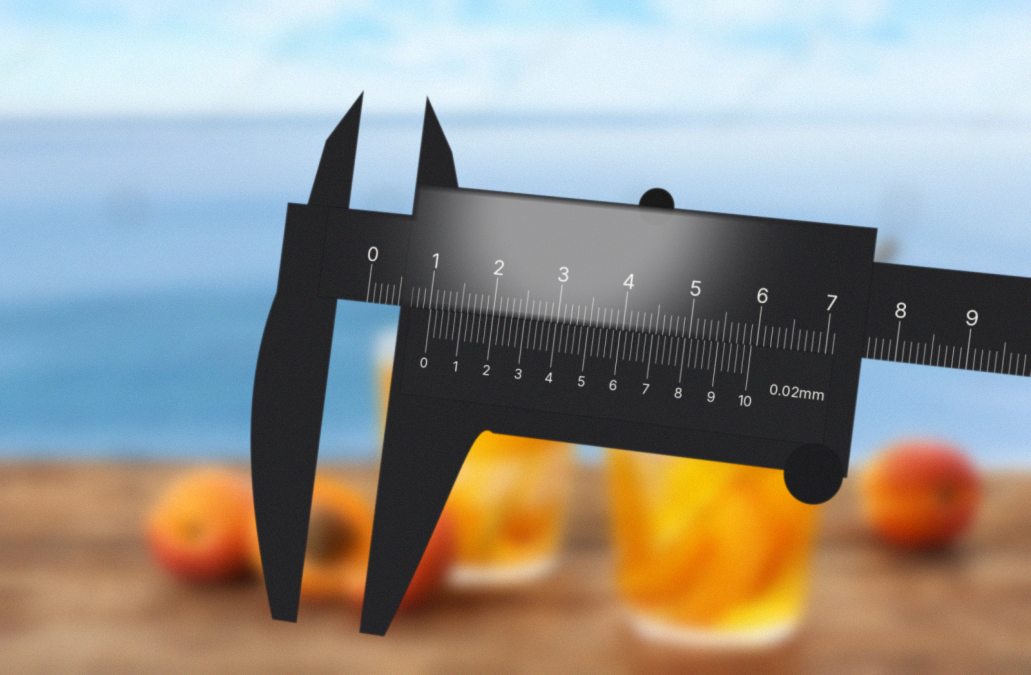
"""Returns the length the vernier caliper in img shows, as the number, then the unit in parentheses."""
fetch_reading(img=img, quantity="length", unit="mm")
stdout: 10.2 (mm)
